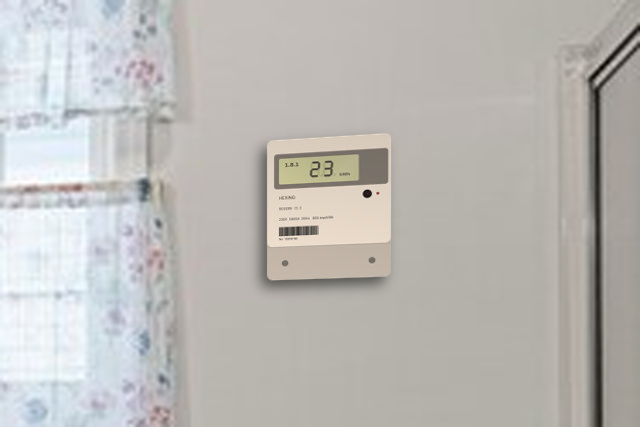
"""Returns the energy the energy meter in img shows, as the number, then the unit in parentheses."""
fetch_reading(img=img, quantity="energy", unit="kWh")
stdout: 23 (kWh)
